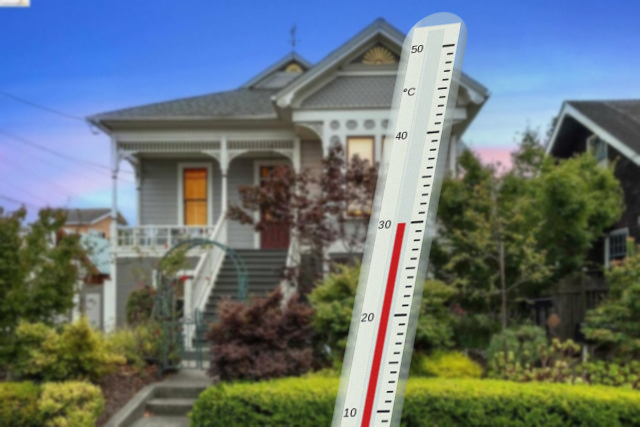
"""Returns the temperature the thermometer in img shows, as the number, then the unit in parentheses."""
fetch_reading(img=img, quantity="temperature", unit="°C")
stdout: 30 (°C)
